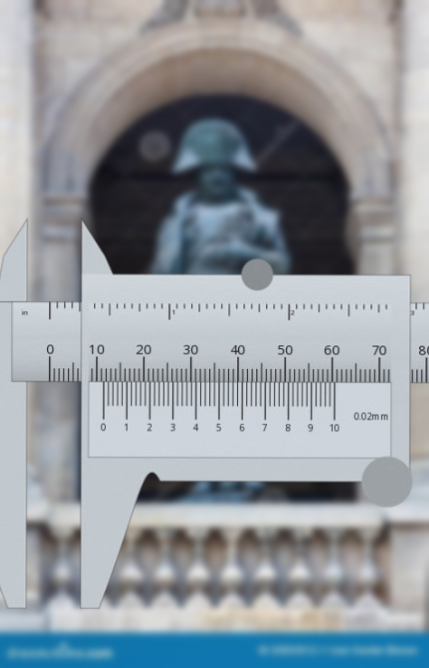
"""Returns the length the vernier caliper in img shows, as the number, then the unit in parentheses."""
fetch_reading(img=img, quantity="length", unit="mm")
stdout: 11.5 (mm)
